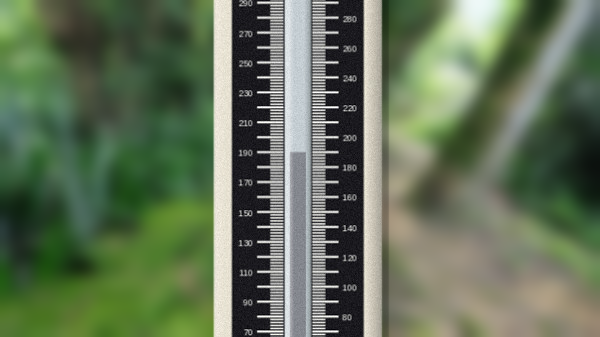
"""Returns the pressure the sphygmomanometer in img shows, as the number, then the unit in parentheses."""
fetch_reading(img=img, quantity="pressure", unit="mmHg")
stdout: 190 (mmHg)
